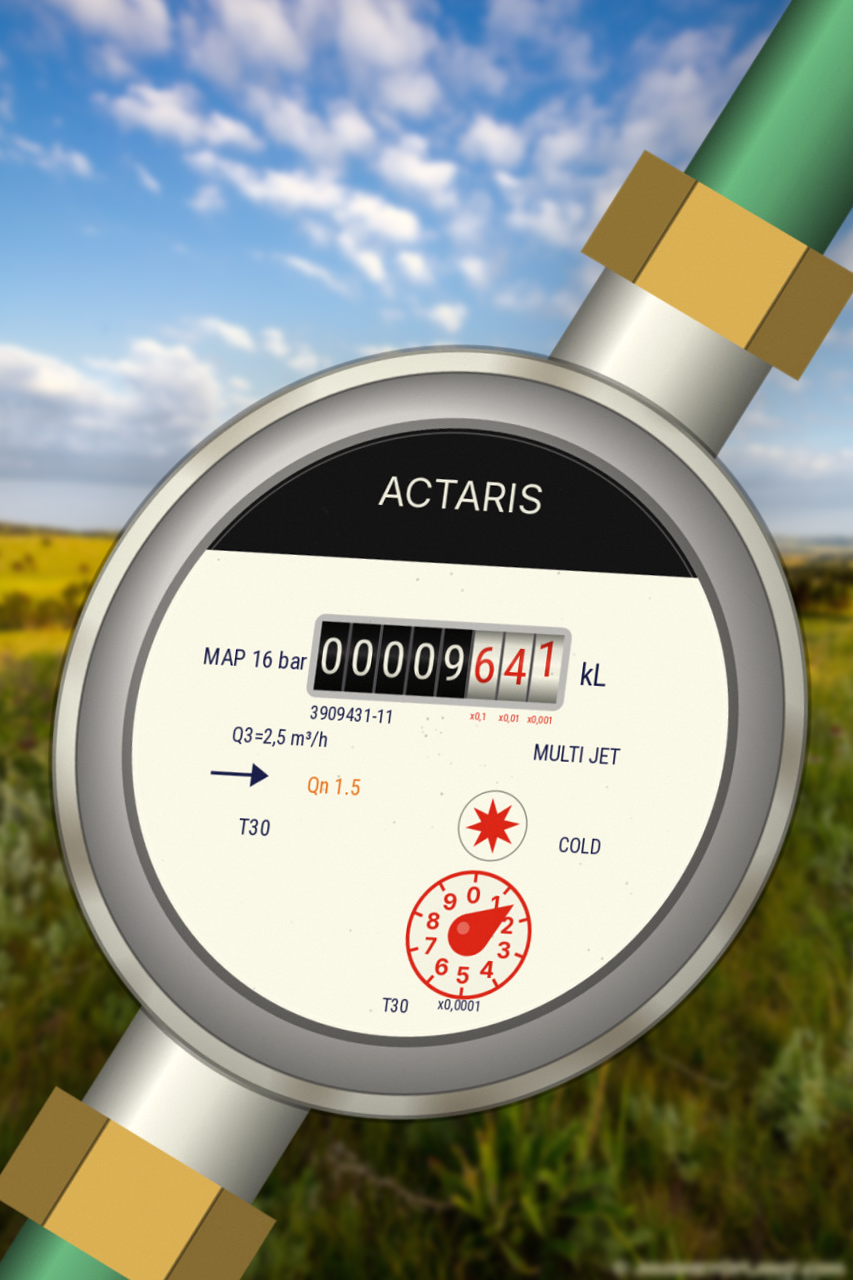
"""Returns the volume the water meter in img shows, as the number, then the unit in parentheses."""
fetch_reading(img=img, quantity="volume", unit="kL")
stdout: 9.6411 (kL)
